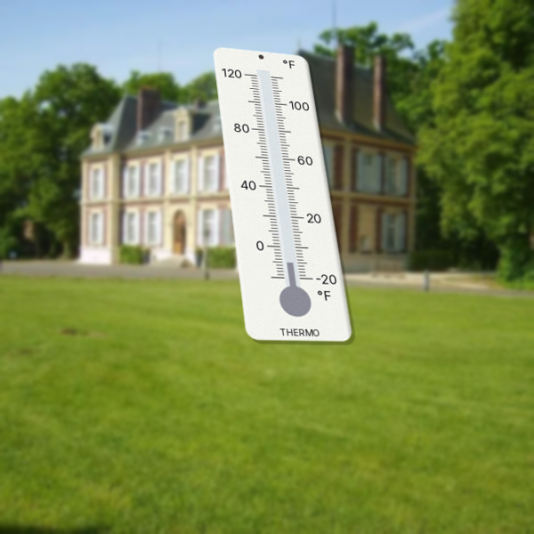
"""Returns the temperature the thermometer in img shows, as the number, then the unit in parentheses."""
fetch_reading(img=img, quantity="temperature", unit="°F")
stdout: -10 (°F)
